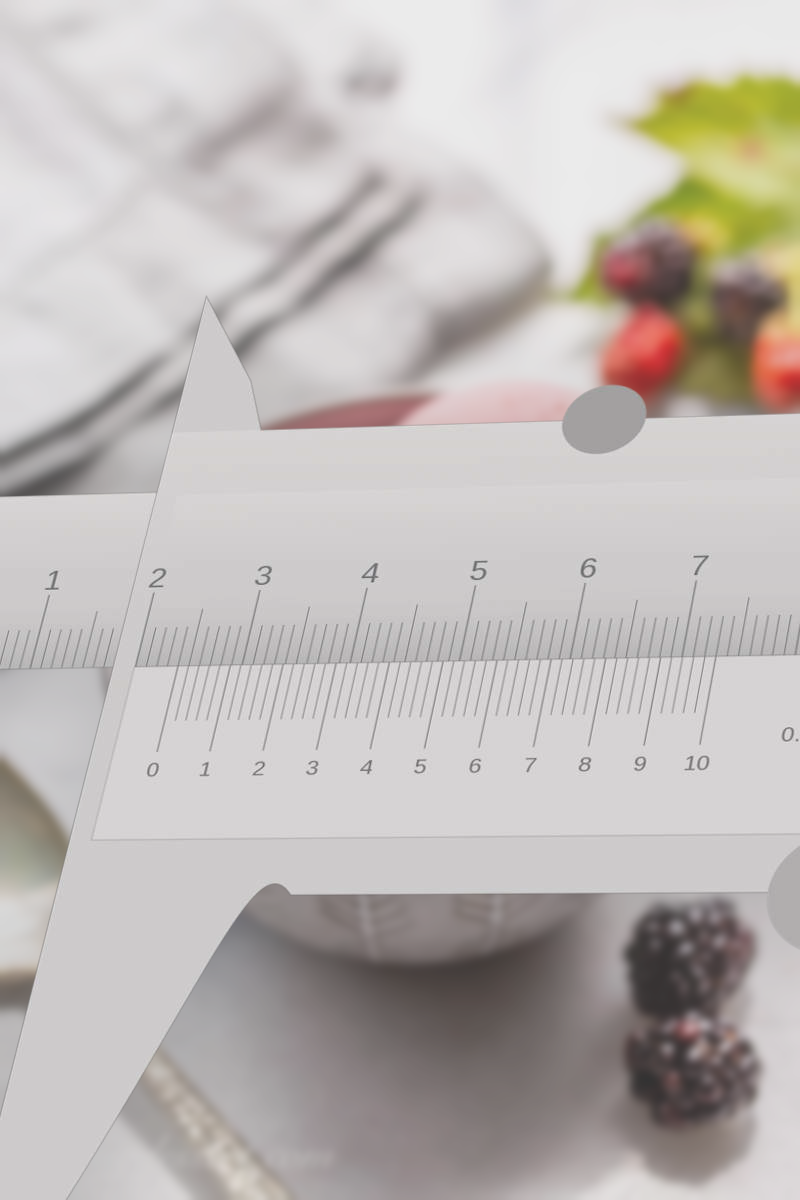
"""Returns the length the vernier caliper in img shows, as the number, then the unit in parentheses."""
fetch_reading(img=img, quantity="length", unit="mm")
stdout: 24.0 (mm)
